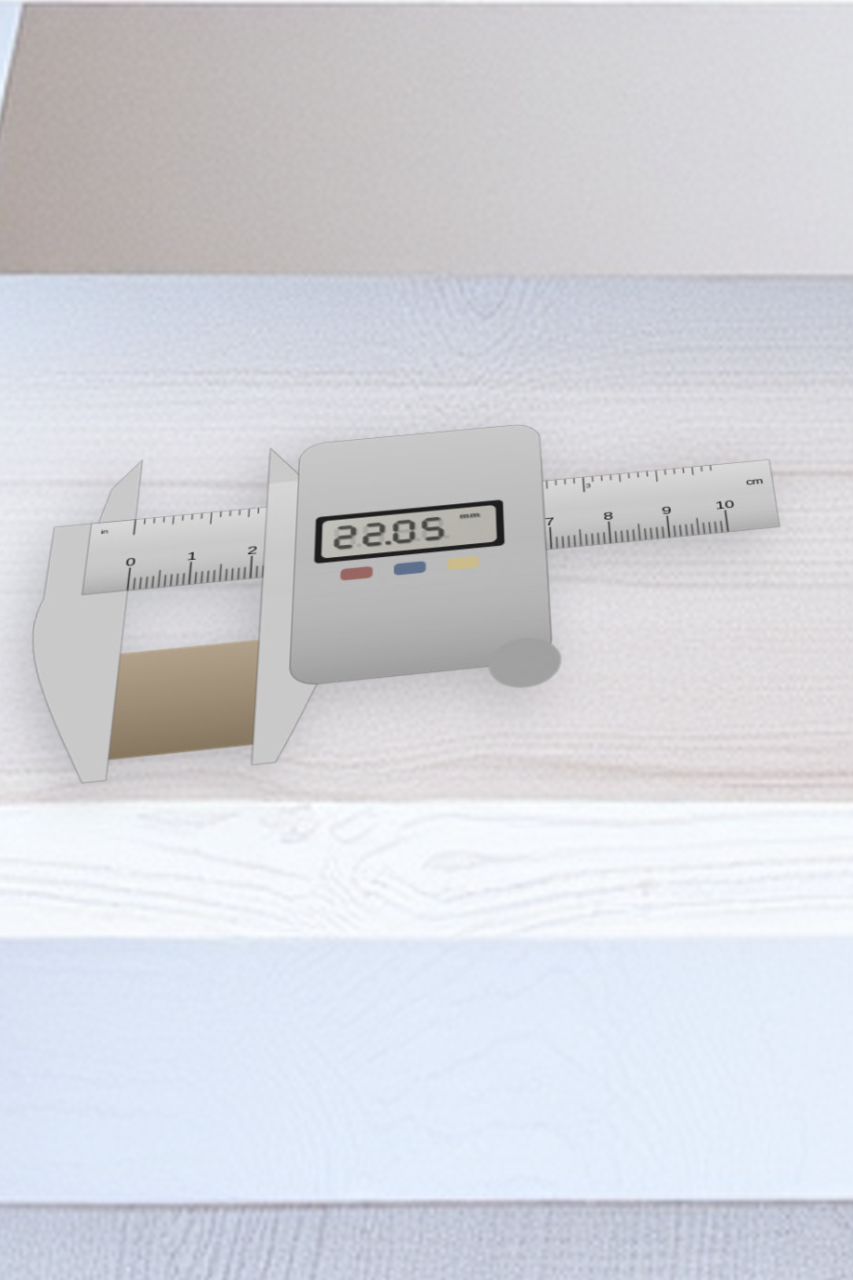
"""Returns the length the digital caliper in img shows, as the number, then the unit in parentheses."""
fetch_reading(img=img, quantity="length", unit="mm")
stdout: 22.05 (mm)
